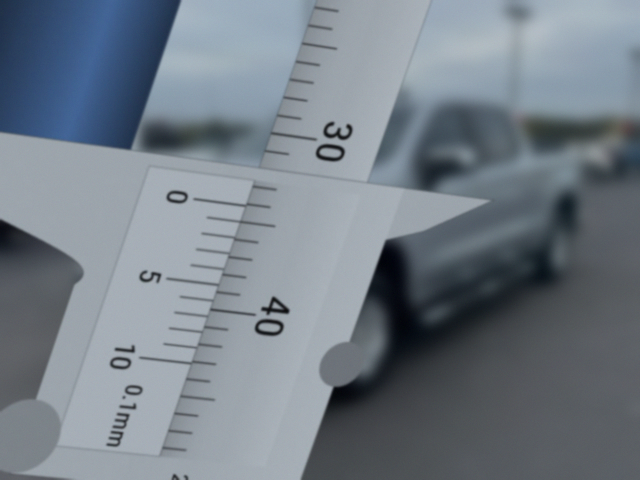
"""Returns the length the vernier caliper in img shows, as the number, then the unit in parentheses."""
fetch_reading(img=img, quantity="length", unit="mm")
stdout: 34.1 (mm)
